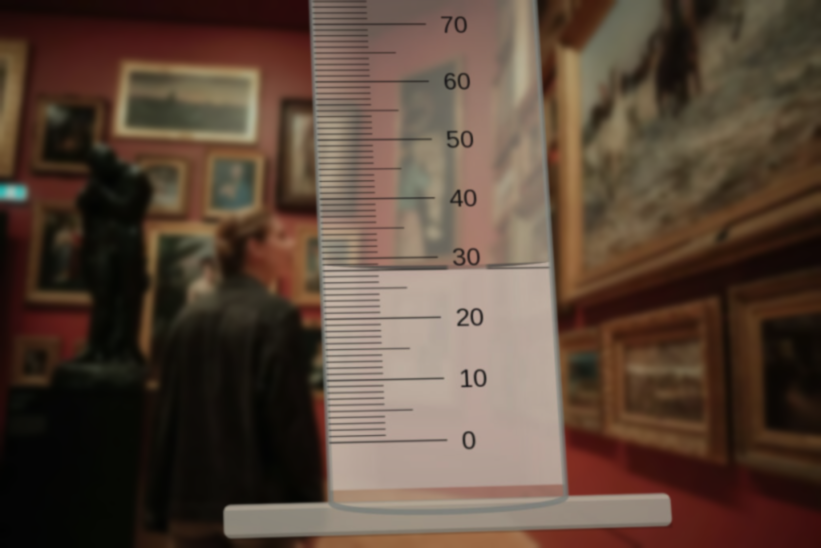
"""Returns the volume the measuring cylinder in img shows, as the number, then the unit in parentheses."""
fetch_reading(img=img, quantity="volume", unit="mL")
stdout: 28 (mL)
